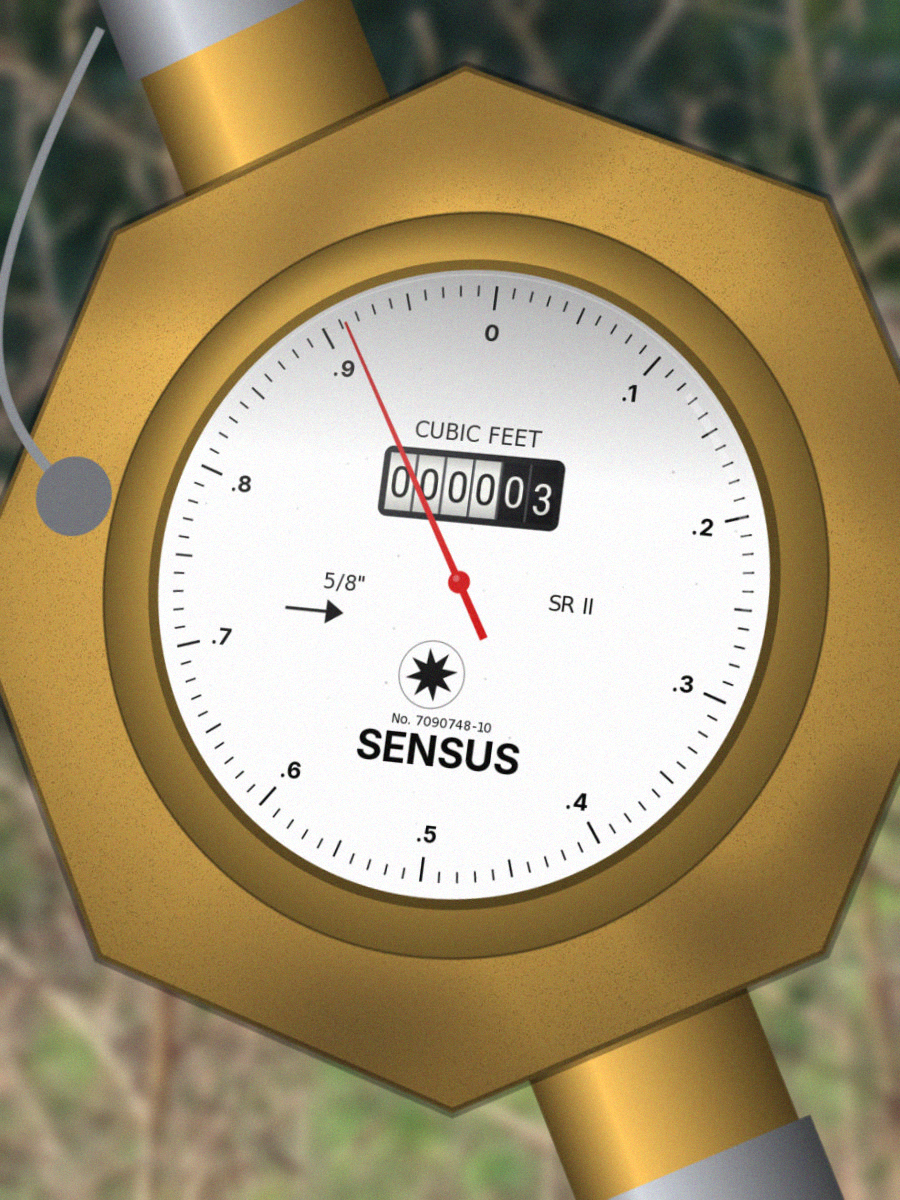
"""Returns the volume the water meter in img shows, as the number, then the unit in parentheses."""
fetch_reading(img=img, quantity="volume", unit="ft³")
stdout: 2.91 (ft³)
